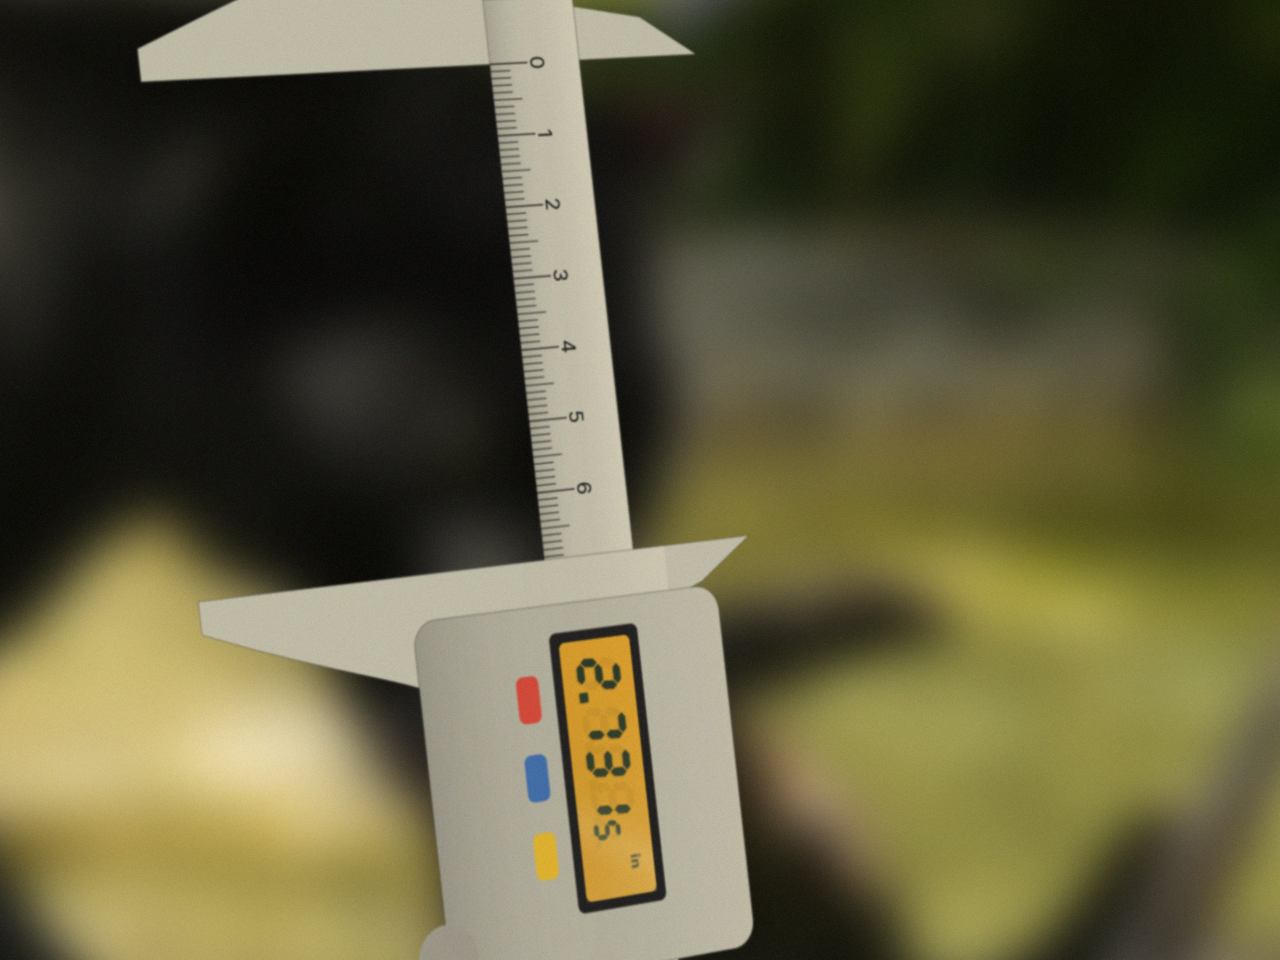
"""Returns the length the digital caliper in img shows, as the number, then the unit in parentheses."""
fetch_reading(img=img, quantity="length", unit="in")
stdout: 2.7315 (in)
